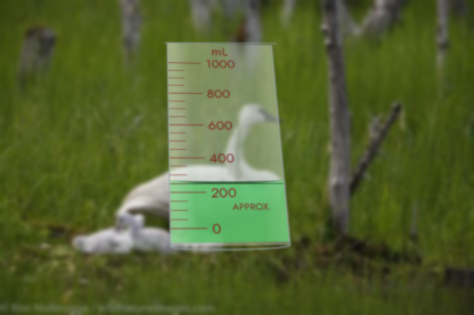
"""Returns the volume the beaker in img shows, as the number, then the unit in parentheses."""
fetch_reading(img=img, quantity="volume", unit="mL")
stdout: 250 (mL)
